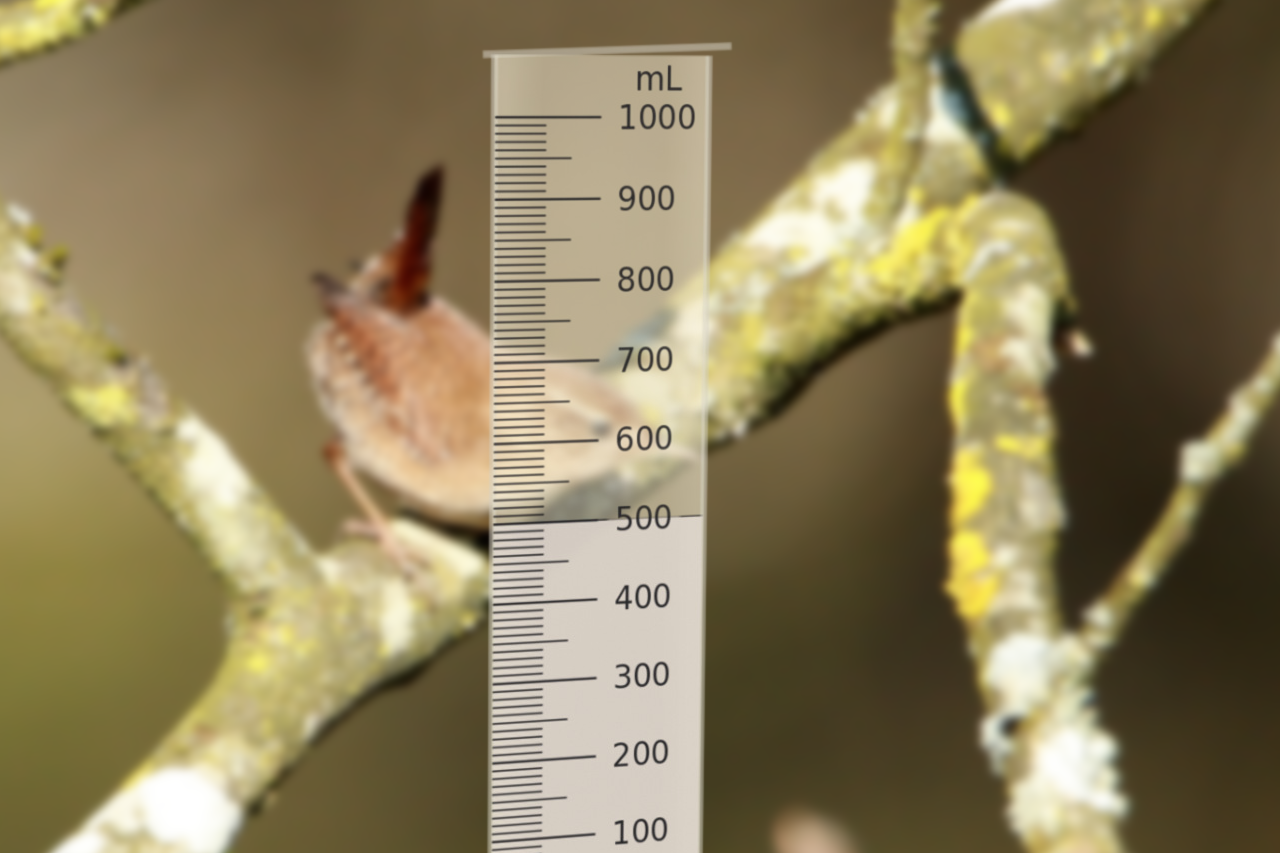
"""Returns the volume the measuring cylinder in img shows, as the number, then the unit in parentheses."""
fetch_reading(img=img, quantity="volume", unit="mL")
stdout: 500 (mL)
